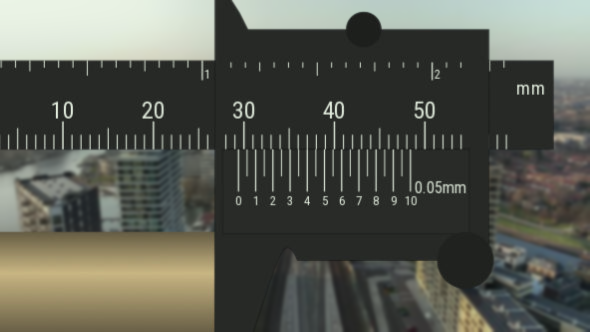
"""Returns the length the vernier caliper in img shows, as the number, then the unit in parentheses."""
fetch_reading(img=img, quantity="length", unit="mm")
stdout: 29.4 (mm)
